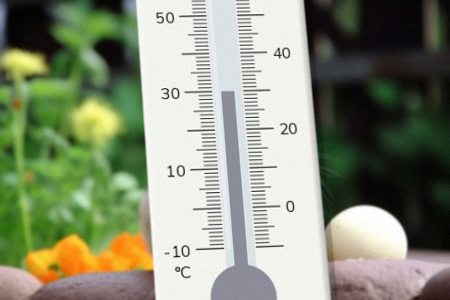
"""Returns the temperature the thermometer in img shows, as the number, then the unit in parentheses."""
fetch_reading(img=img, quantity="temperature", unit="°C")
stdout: 30 (°C)
